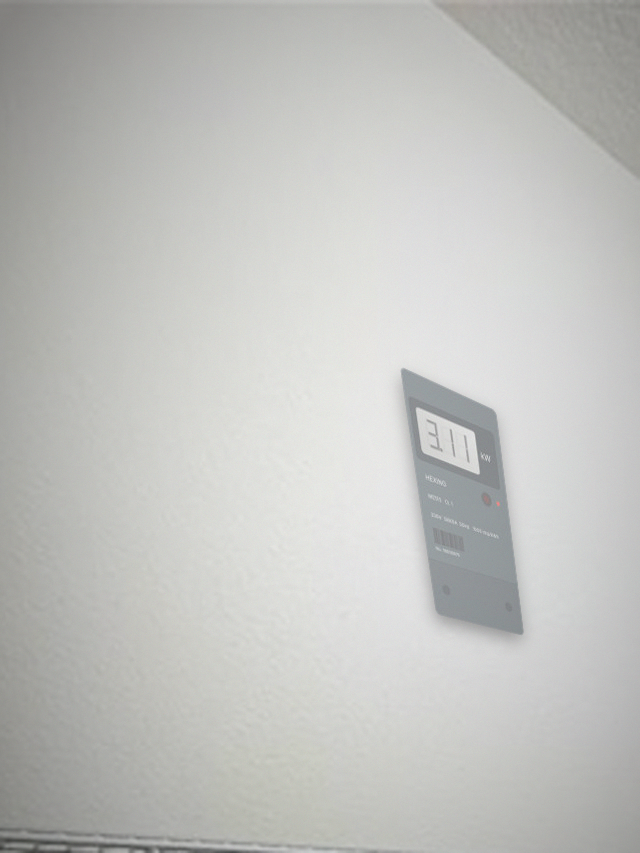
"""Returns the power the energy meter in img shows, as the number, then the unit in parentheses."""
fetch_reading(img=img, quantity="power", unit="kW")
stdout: 3.11 (kW)
